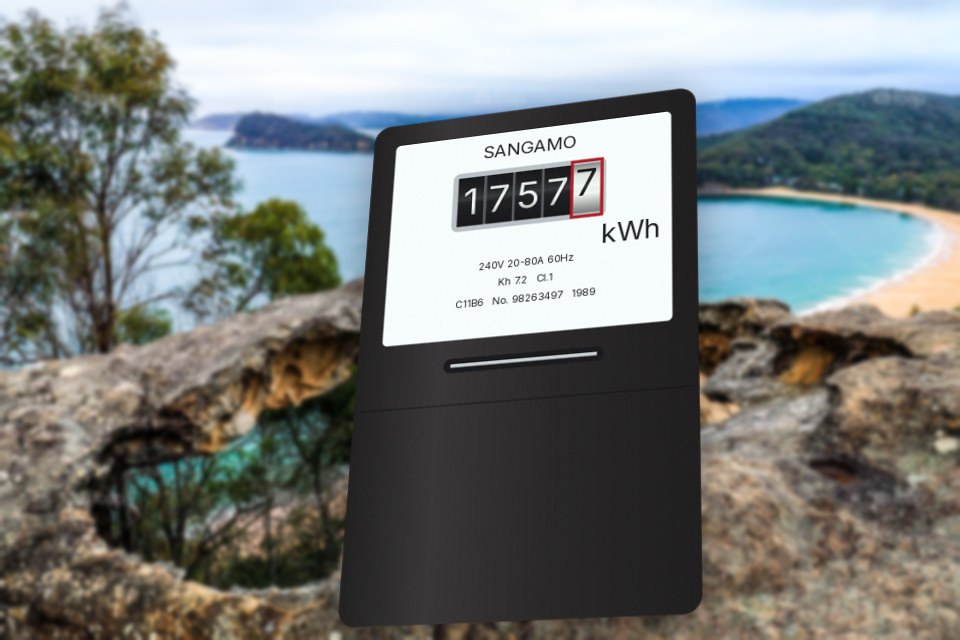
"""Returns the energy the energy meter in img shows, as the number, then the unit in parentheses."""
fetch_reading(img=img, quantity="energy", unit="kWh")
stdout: 1757.7 (kWh)
